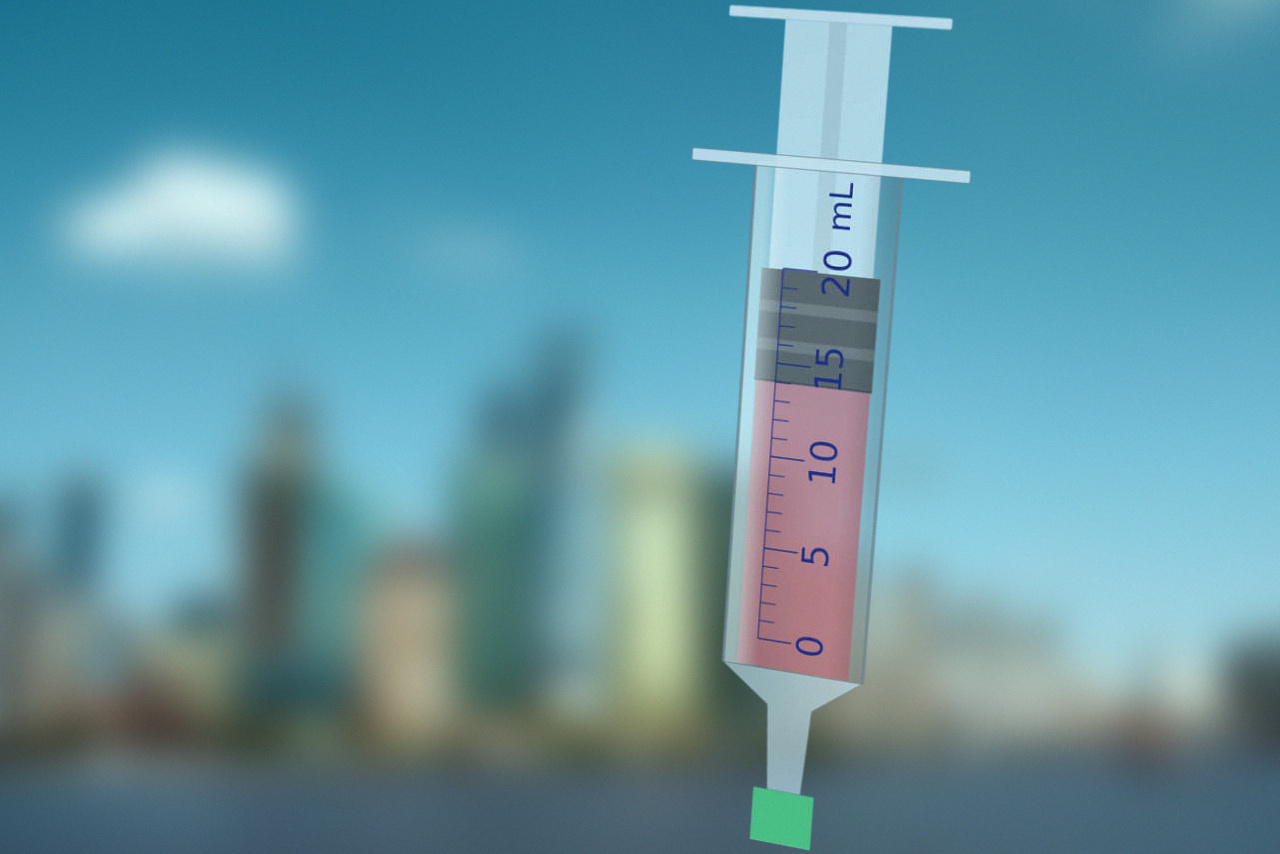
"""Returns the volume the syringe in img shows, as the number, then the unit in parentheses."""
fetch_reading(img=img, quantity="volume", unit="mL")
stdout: 14 (mL)
